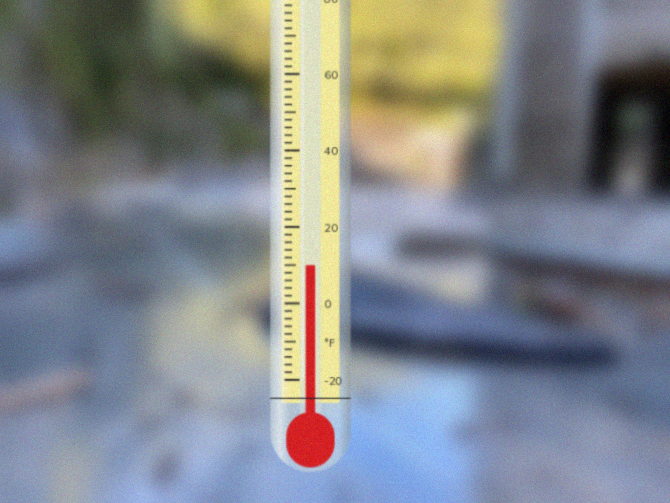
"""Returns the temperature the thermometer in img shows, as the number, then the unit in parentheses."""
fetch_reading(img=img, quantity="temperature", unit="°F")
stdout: 10 (°F)
